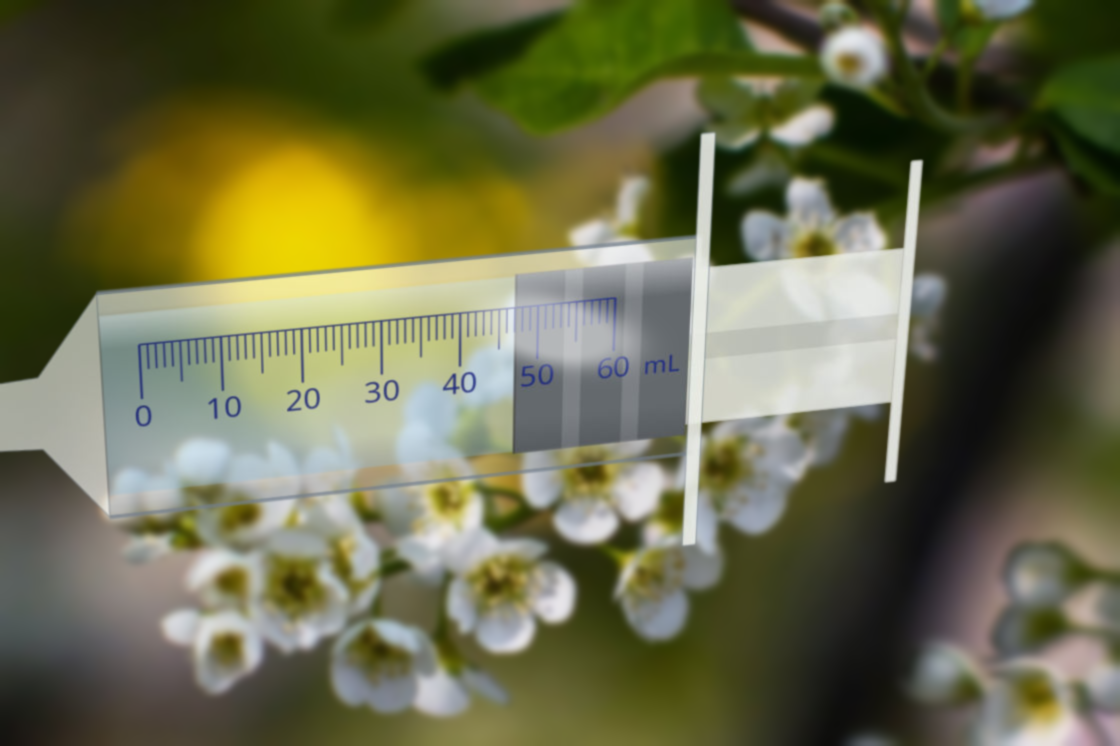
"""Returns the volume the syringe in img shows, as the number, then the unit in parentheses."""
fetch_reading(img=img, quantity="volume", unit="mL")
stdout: 47 (mL)
